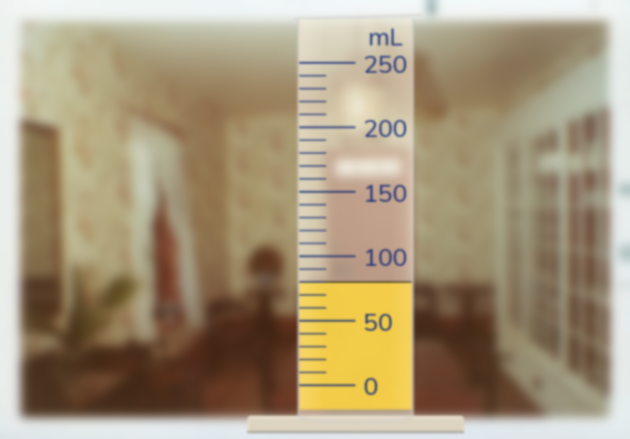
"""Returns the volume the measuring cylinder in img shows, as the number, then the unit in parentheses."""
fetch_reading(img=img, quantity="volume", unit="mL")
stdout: 80 (mL)
